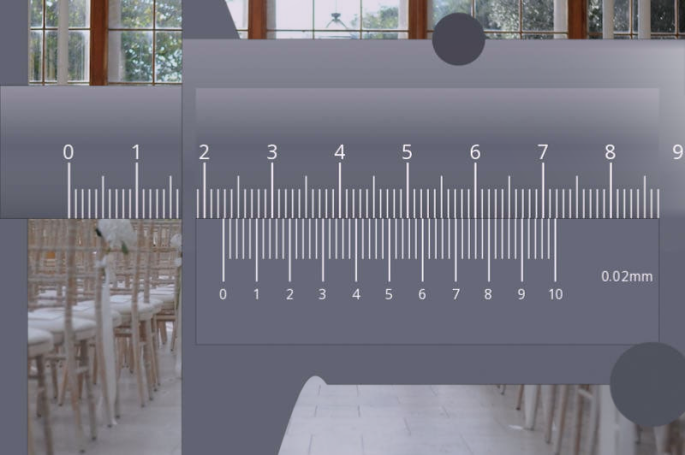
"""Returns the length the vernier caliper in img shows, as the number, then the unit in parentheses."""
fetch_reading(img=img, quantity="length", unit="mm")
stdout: 22.8 (mm)
